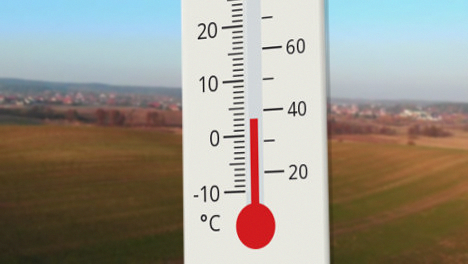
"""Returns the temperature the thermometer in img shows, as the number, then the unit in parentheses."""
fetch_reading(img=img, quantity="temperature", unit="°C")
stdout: 3 (°C)
